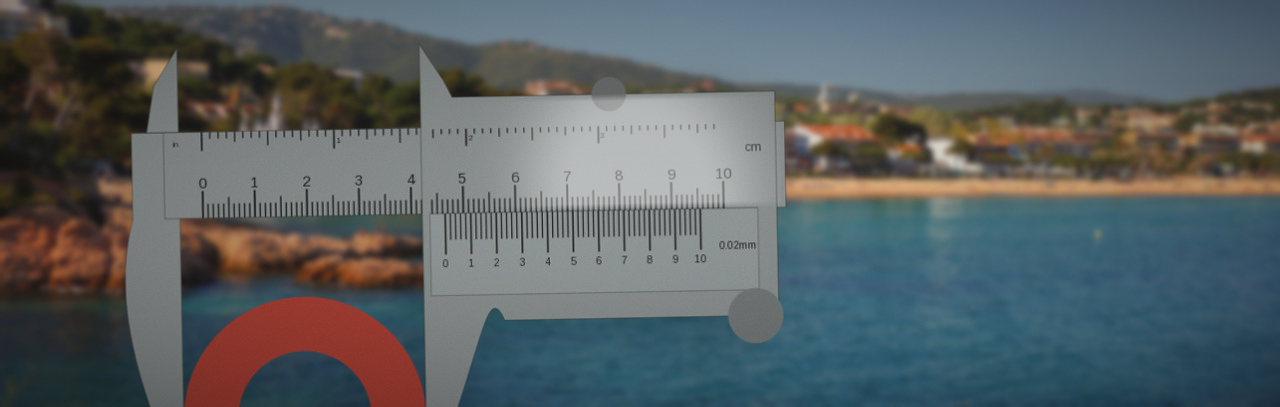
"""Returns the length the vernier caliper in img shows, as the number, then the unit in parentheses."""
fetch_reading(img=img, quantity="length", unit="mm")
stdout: 46.5 (mm)
